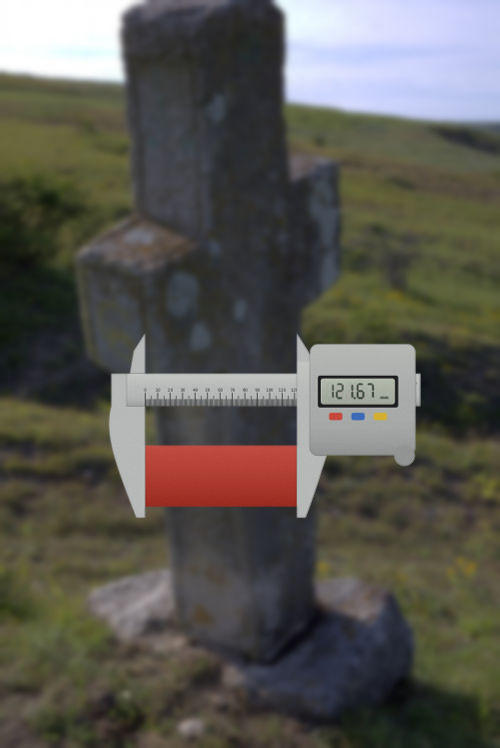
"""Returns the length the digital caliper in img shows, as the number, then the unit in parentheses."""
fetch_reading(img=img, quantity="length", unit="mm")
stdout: 121.67 (mm)
